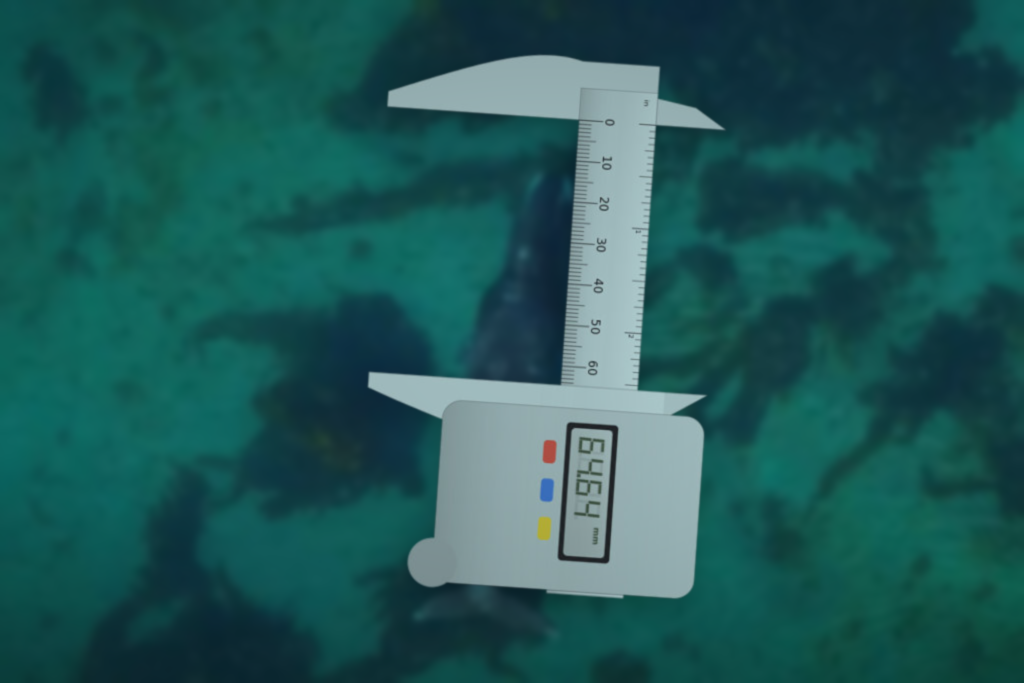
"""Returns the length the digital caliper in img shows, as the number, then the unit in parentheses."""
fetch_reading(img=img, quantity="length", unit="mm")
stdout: 64.64 (mm)
